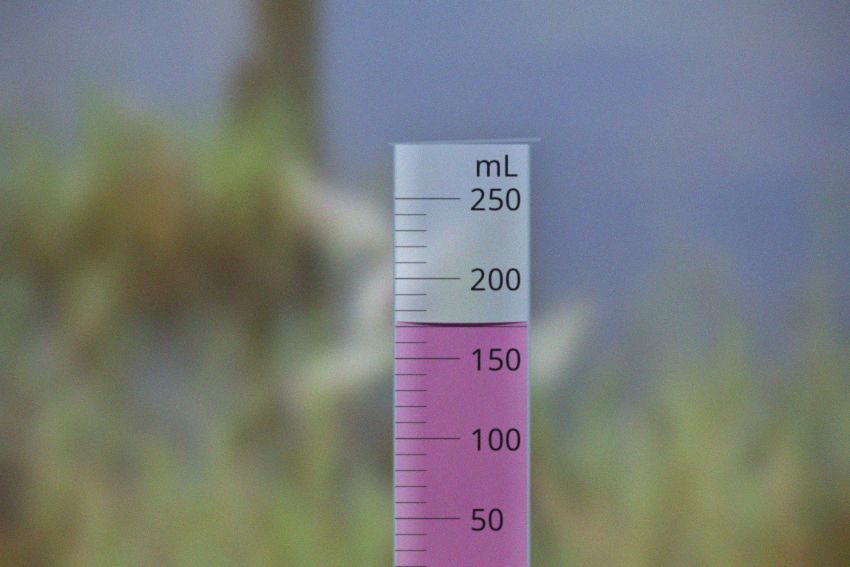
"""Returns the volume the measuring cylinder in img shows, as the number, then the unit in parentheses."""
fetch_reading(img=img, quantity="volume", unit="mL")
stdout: 170 (mL)
